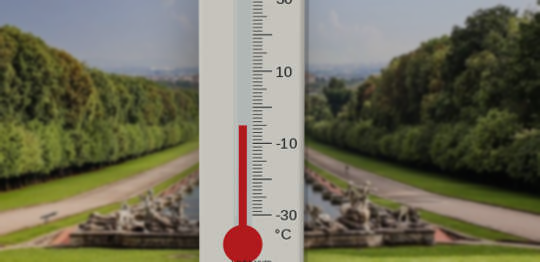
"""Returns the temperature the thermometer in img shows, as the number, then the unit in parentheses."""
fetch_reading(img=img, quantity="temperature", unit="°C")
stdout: -5 (°C)
